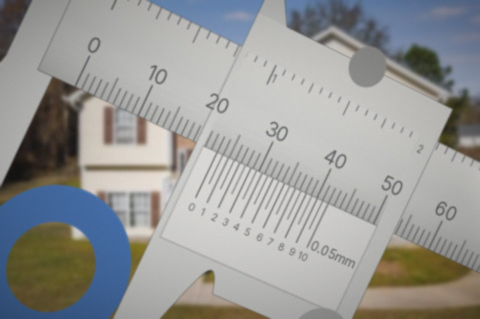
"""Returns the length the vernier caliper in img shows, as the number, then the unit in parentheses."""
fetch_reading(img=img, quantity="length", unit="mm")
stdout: 23.0 (mm)
